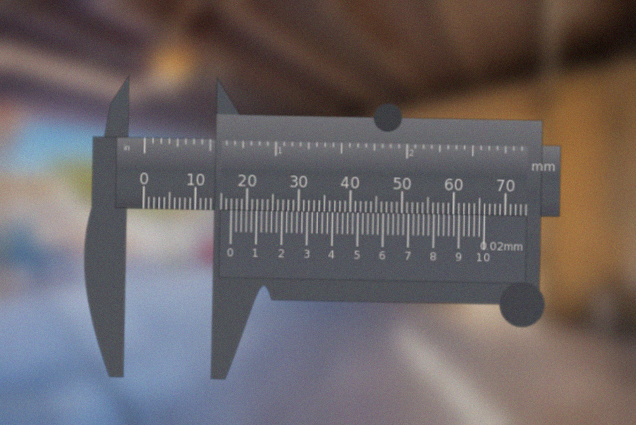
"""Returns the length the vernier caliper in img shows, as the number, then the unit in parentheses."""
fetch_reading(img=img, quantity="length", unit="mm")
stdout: 17.0 (mm)
